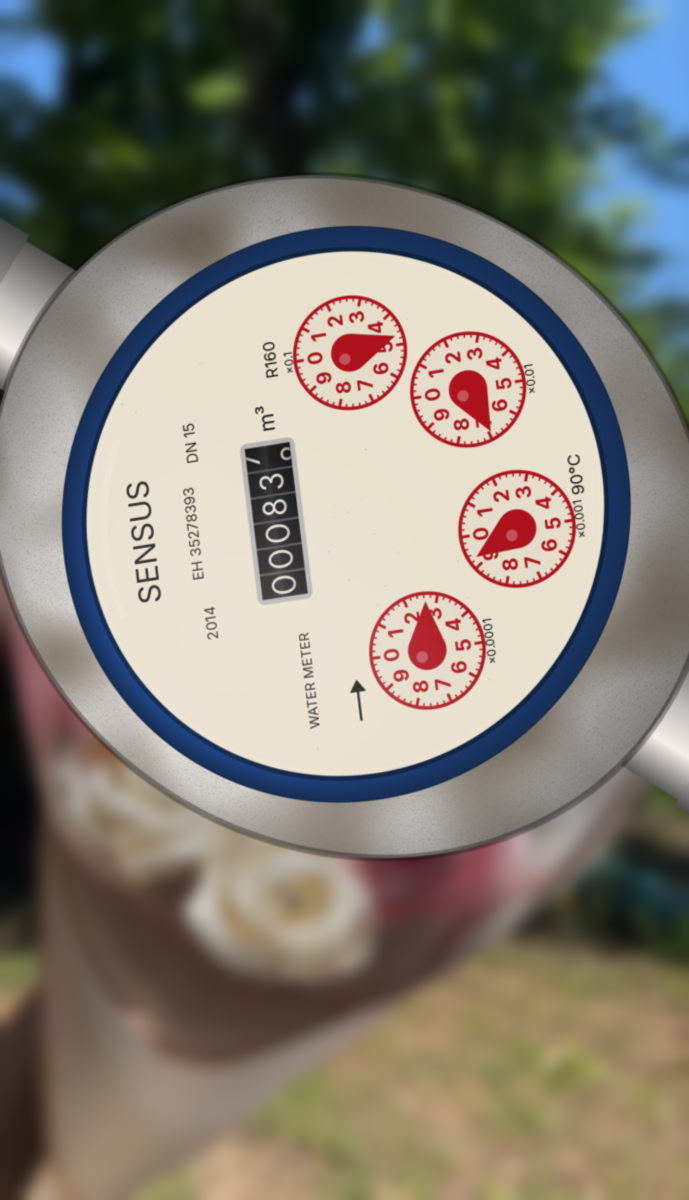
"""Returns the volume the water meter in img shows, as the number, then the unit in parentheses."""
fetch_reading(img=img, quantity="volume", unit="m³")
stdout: 837.4692 (m³)
